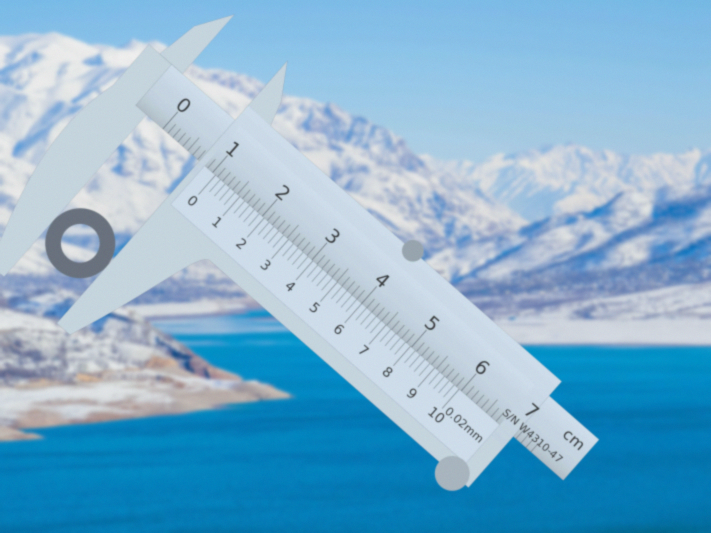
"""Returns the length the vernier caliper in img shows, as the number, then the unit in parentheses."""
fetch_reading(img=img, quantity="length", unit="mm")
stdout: 10.6 (mm)
